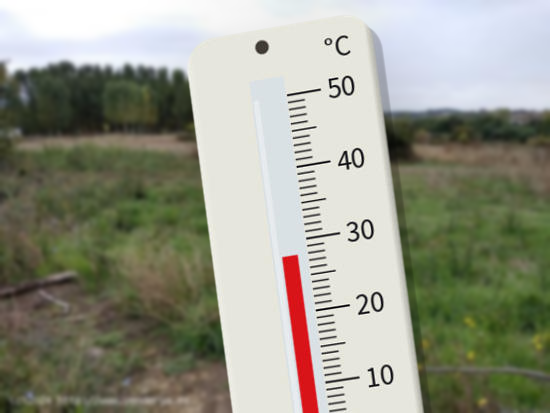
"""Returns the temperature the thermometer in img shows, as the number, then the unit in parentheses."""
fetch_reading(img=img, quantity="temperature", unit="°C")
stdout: 28 (°C)
